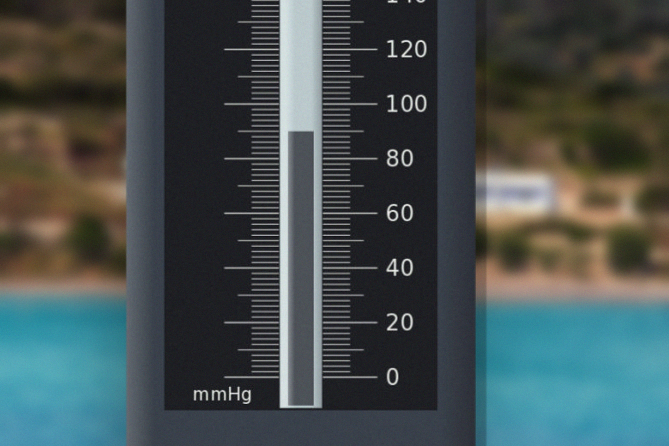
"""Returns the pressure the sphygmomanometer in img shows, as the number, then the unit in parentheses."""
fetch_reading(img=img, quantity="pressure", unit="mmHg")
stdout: 90 (mmHg)
